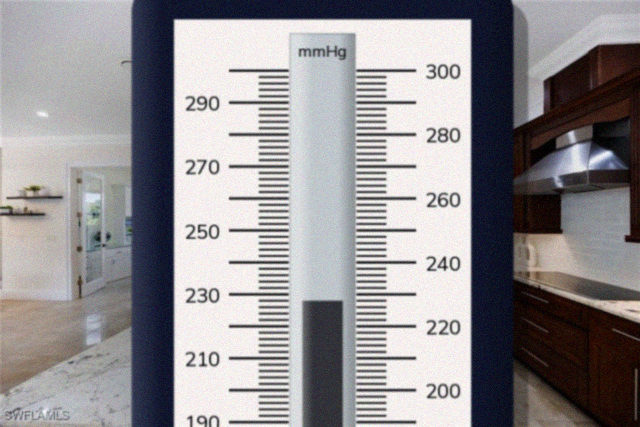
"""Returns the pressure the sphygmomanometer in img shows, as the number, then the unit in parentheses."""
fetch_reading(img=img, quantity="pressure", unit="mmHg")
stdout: 228 (mmHg)
